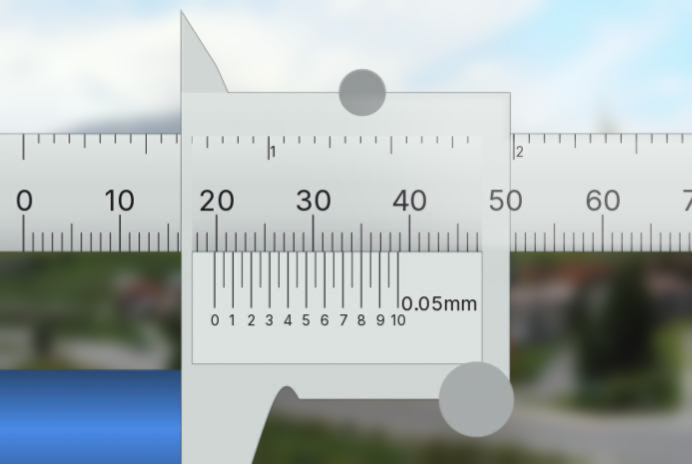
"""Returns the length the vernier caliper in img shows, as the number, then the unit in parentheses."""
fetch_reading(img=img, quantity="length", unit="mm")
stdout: 19.8 (mm)
